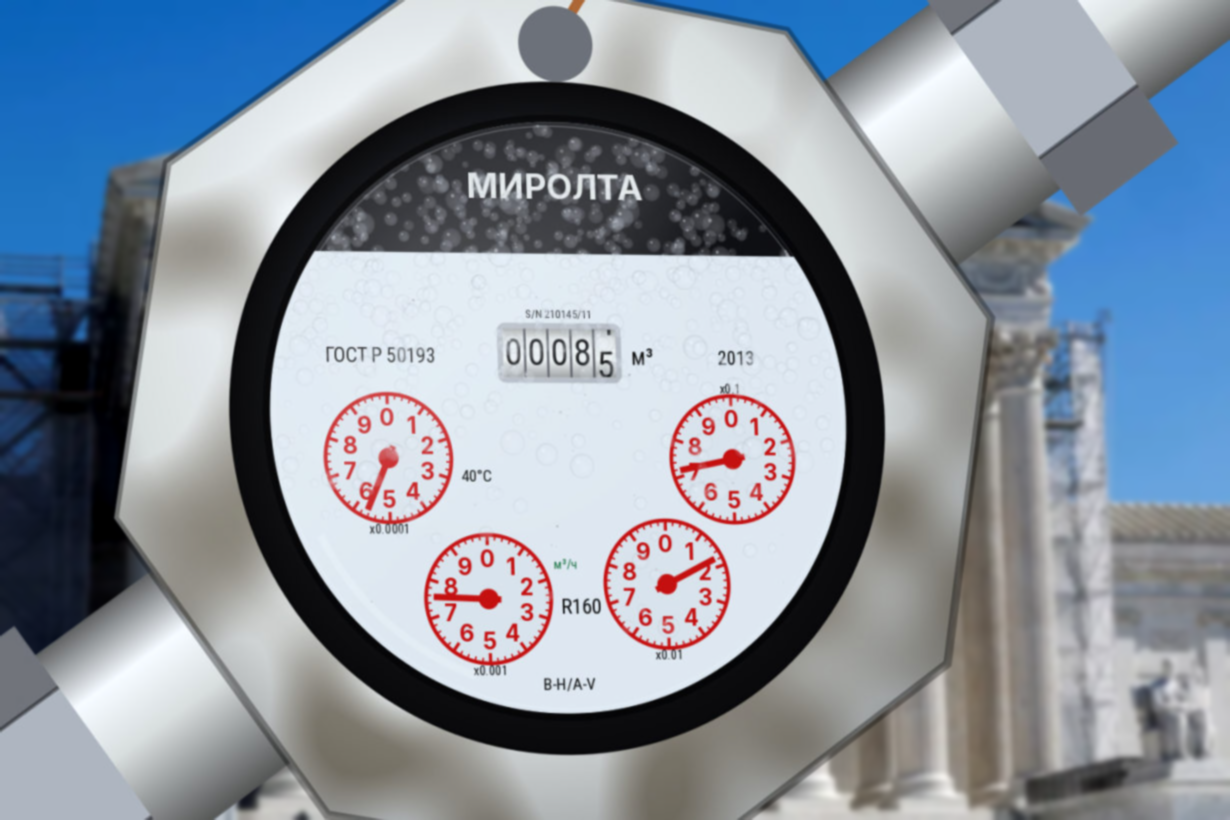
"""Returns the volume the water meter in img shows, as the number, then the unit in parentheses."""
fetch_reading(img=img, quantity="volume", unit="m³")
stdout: 84.7175 (m³)
